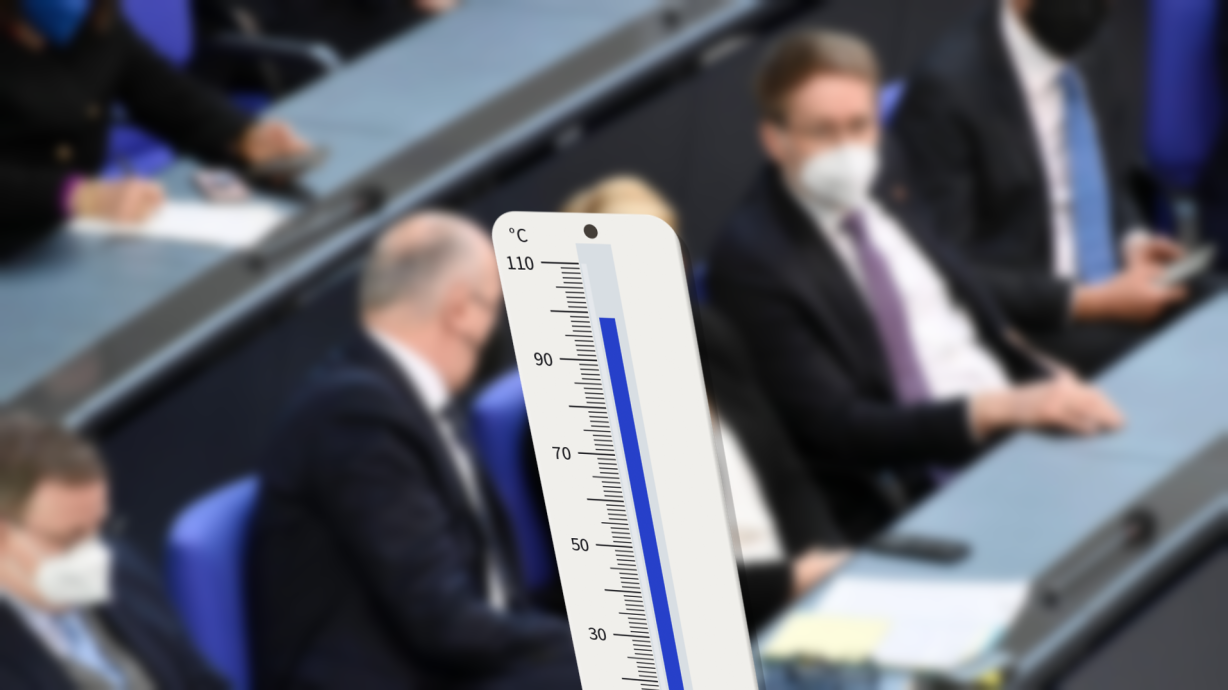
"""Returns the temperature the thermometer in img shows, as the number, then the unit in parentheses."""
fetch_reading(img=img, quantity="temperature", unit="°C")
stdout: 99 (°C)
